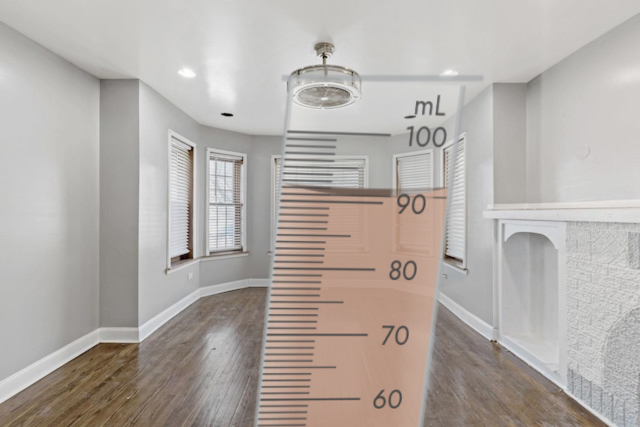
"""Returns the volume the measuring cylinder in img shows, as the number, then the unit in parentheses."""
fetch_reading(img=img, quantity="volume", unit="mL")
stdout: 91 (mL)
